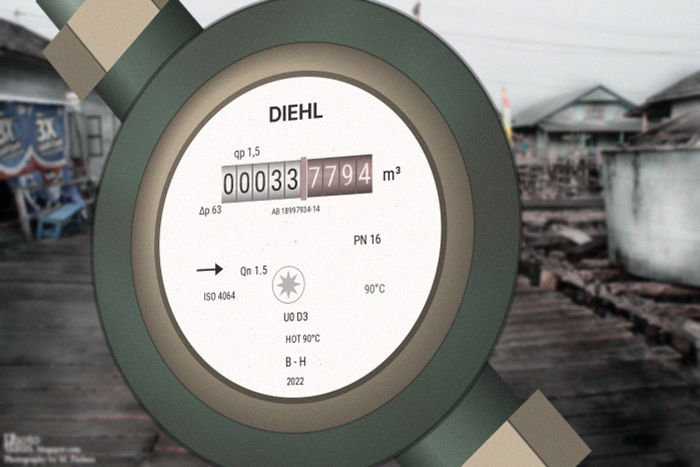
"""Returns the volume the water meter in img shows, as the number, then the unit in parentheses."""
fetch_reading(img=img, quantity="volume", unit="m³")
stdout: 33.7794 (m³)
